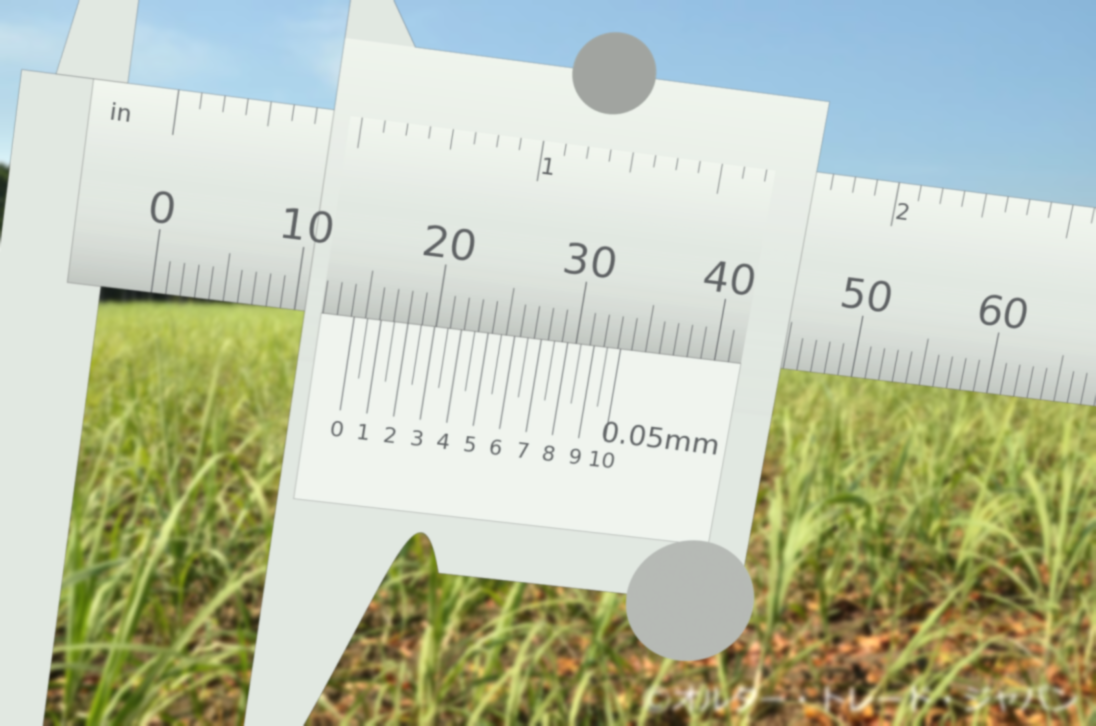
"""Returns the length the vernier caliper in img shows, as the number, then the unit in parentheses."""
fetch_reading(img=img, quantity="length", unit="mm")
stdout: 14.2 (mm)
